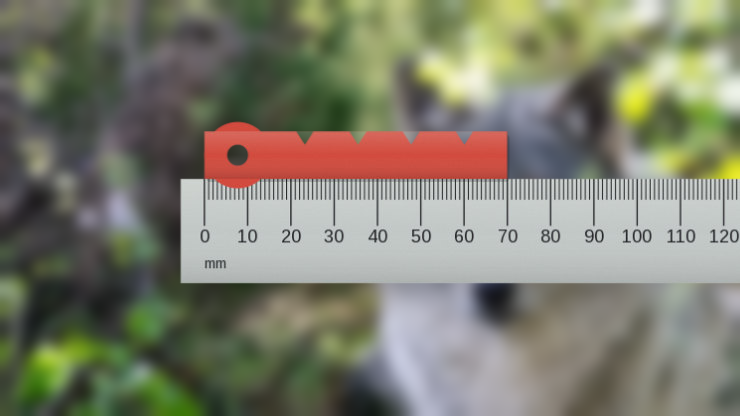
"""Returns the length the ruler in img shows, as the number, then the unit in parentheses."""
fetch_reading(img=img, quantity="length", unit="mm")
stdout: 70 (mm)
